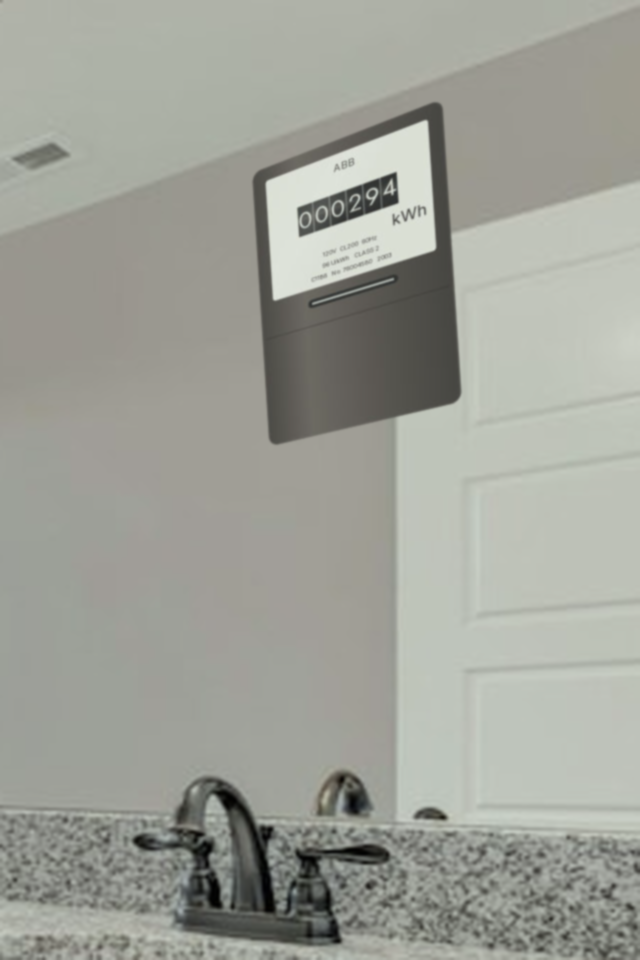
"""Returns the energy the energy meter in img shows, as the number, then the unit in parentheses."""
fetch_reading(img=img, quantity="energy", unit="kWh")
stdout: 294 (kWh)
